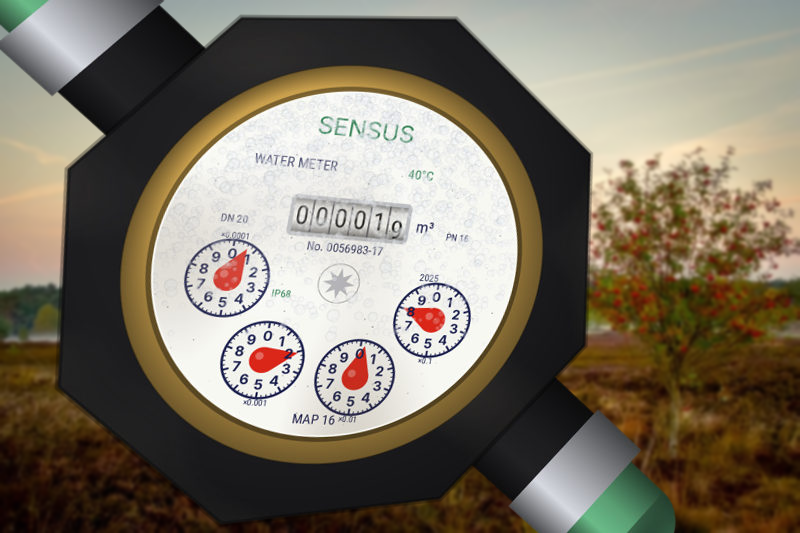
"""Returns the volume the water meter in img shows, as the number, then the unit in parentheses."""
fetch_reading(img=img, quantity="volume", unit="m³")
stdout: 18.8020 (m³)
